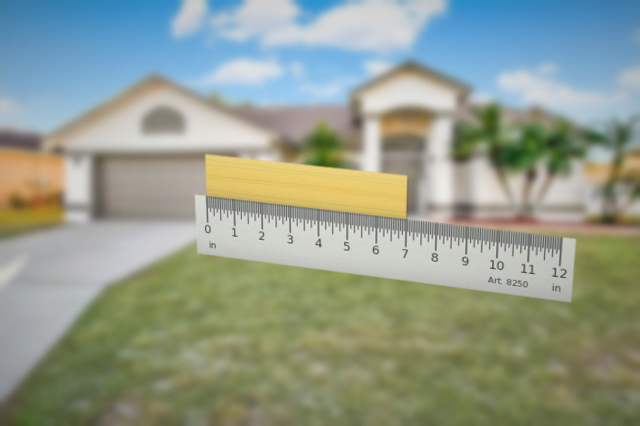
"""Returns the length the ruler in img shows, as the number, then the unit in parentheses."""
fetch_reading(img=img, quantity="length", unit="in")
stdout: 7 (in)
